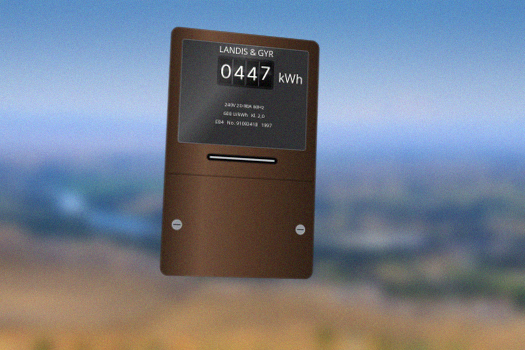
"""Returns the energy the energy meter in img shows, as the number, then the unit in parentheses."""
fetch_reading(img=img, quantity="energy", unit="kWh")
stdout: 447 (kWh)
